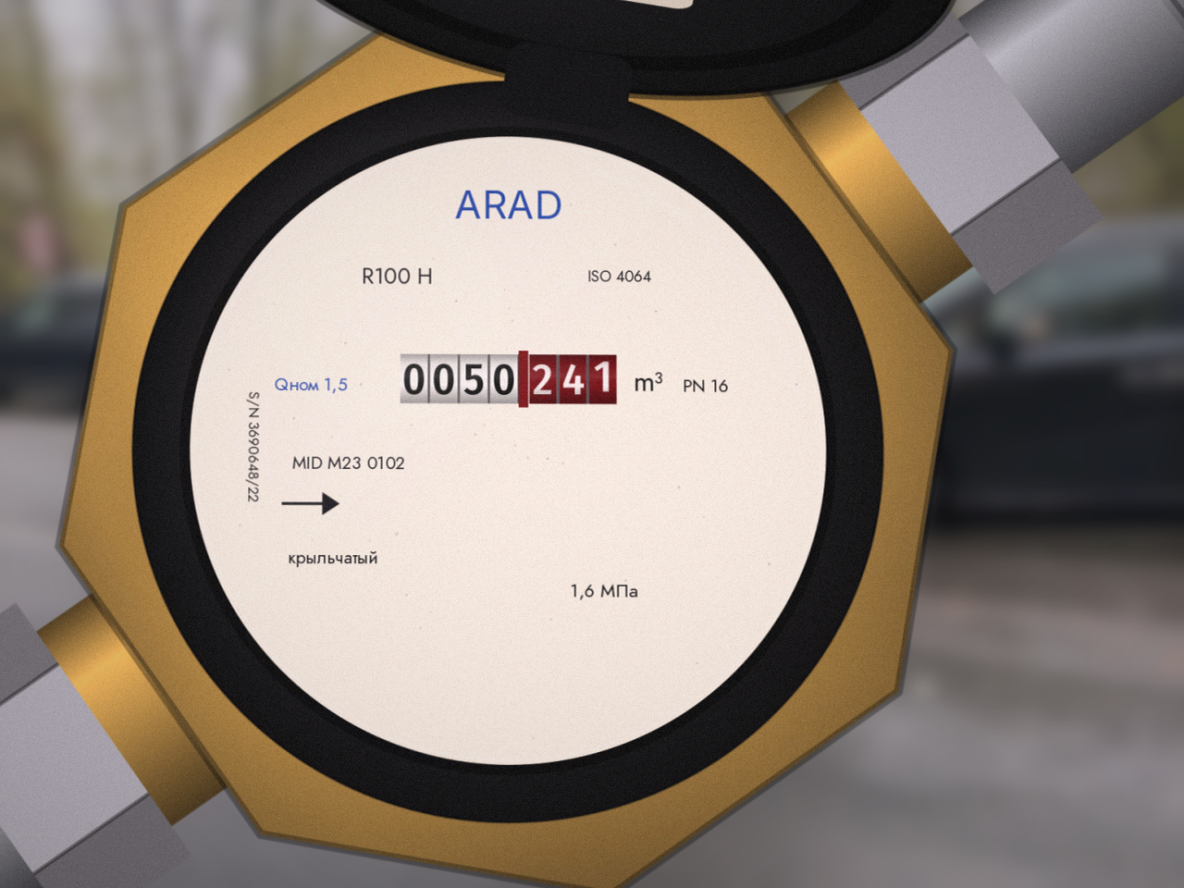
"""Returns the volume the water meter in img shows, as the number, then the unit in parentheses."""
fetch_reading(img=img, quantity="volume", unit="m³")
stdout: 50.241 (m³)
